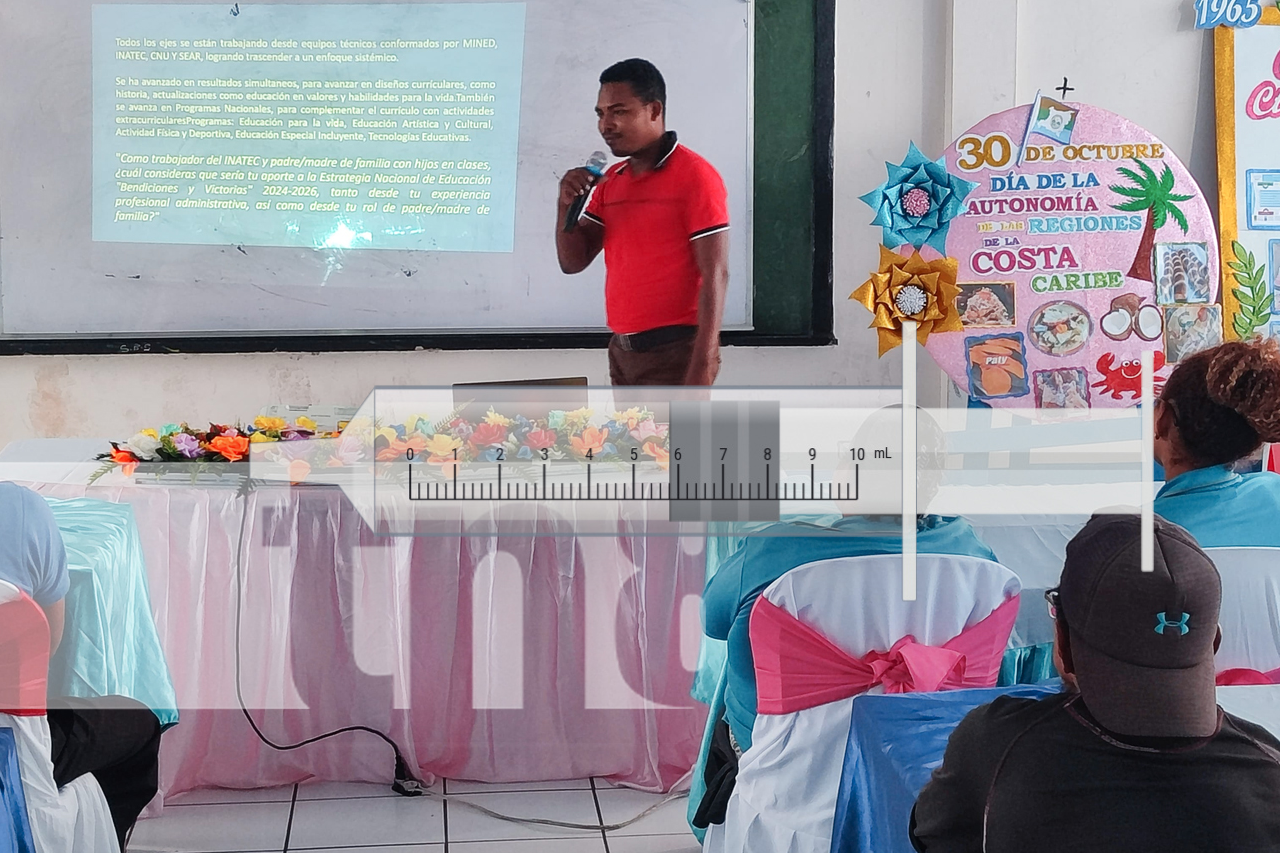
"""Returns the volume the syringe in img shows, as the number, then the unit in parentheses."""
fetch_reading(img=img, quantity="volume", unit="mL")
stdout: 5.8 (mL)
